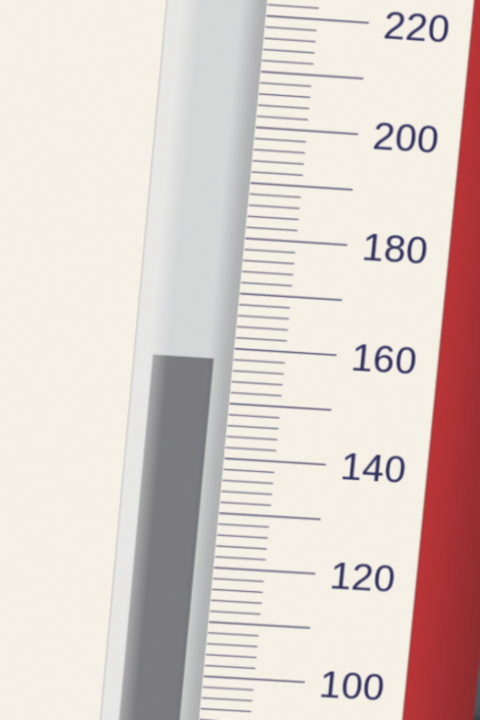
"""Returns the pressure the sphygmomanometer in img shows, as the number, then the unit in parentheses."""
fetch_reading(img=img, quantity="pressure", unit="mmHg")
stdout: 158 (mmHg)
